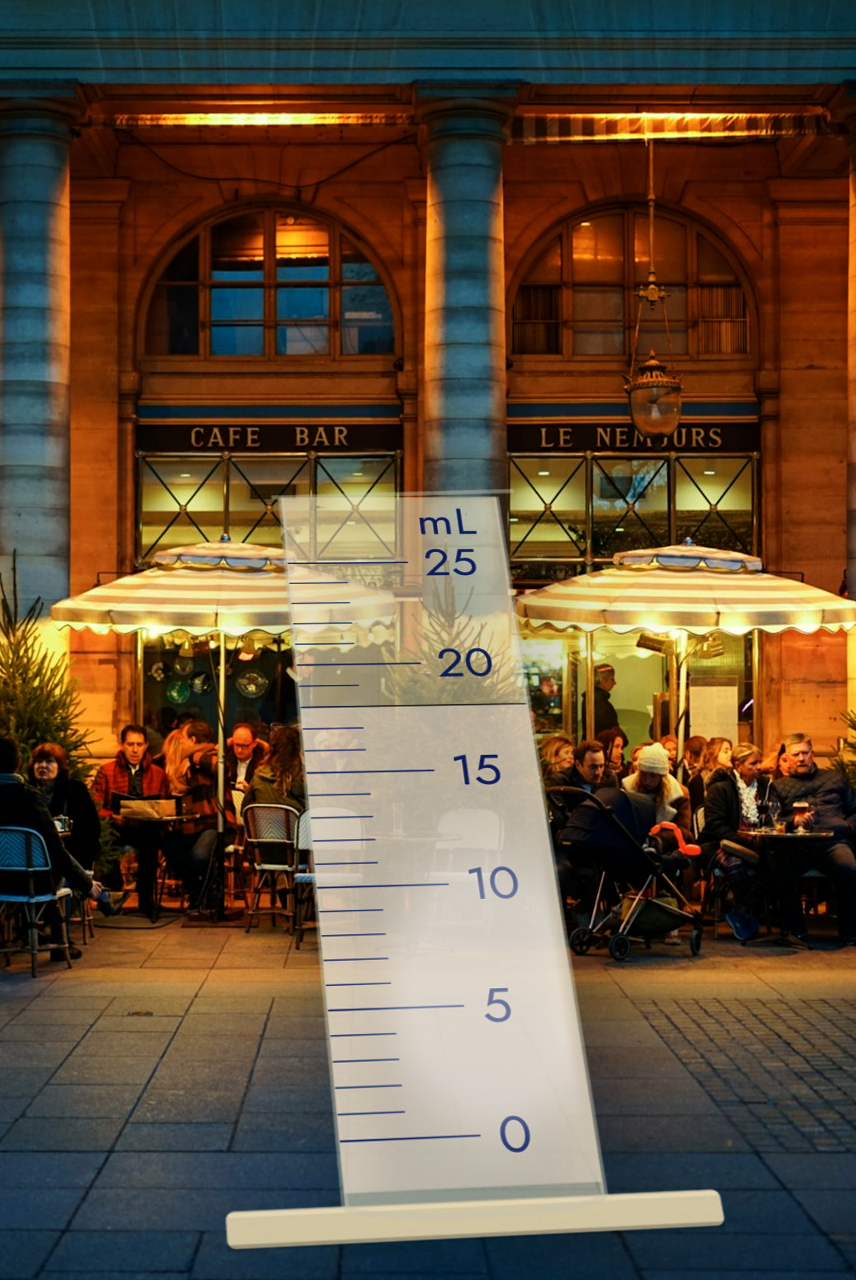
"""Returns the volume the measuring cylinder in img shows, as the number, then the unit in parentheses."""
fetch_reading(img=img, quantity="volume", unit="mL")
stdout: 18 (mL)
